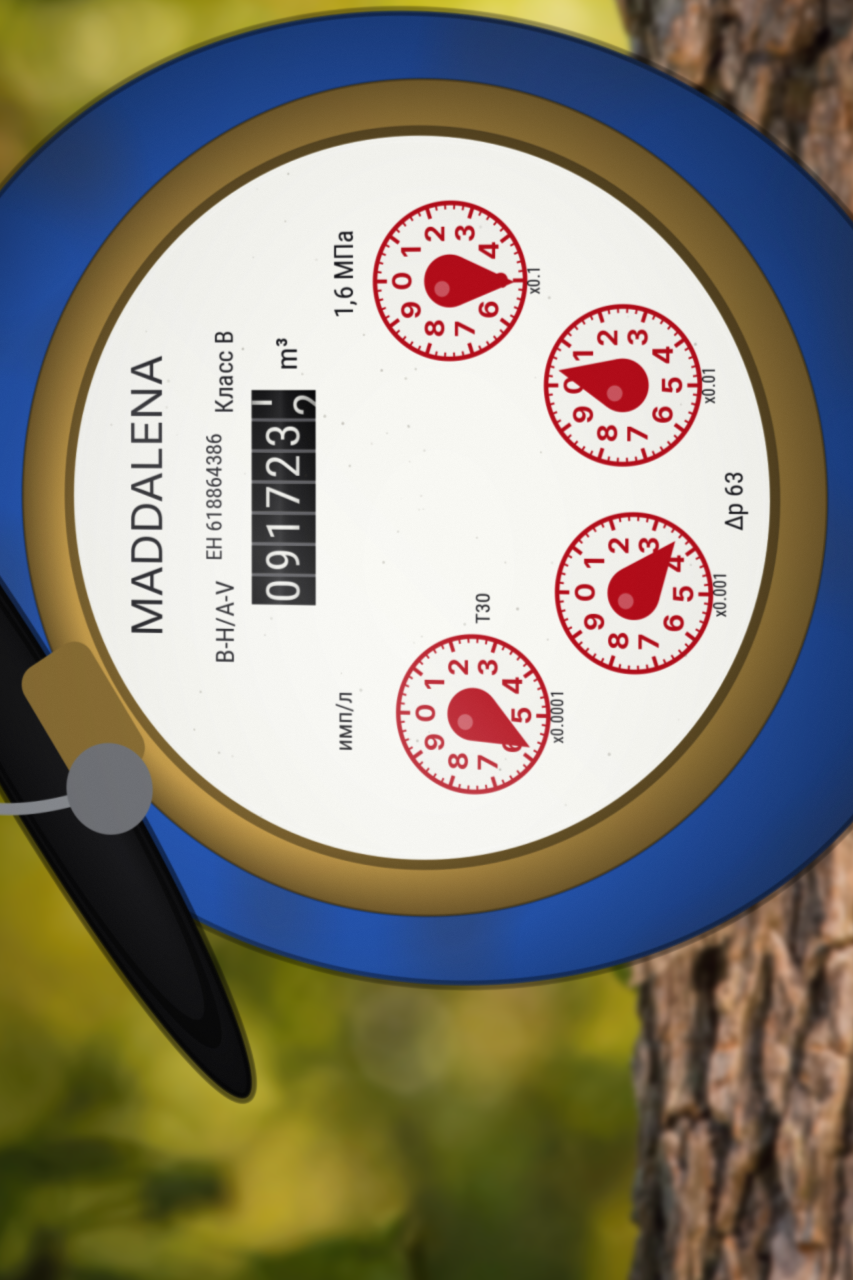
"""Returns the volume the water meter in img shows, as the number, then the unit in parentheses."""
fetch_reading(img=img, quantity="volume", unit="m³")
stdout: 917231.5035 (m³)
